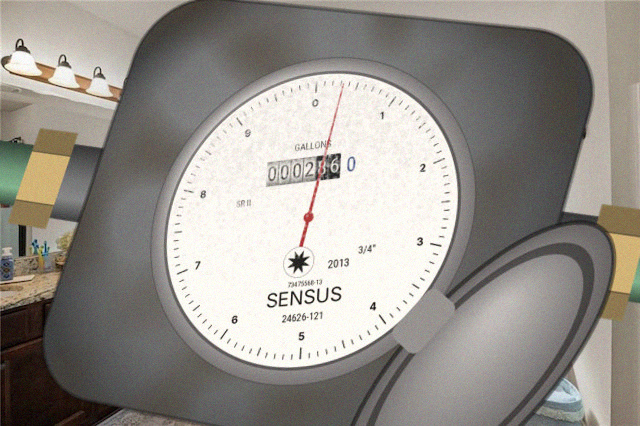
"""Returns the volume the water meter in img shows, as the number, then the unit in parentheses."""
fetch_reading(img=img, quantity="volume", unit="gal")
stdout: 2860.3 (gal)
